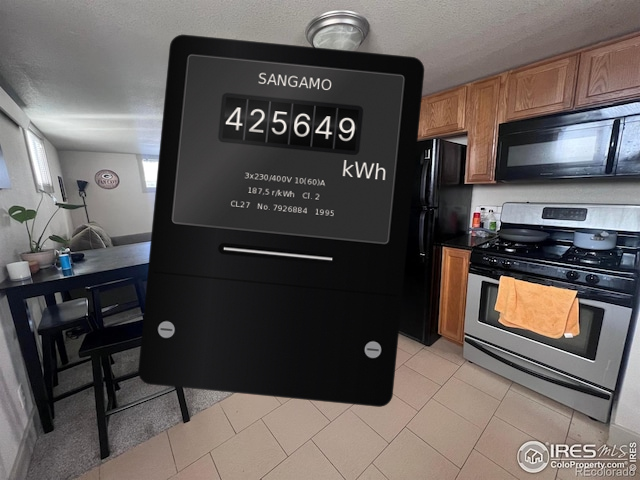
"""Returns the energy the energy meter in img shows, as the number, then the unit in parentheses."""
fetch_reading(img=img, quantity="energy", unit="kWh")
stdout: 425649 (kWh)
